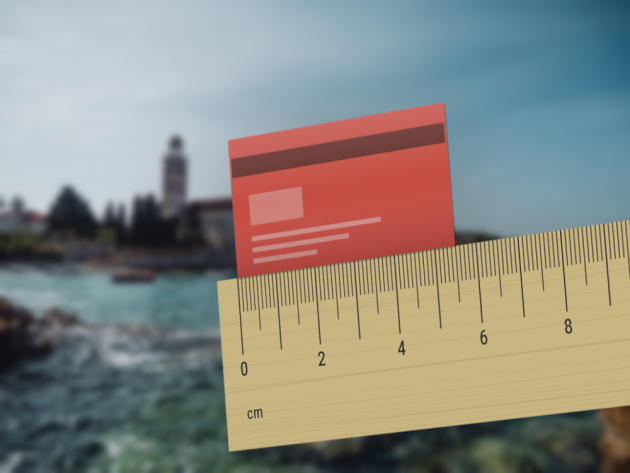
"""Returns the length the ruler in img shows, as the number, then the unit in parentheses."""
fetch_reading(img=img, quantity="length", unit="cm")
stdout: 5.5 (cm)
